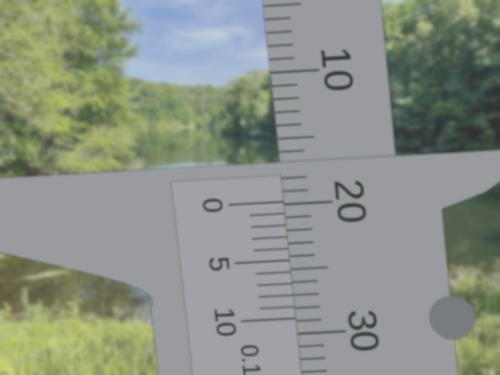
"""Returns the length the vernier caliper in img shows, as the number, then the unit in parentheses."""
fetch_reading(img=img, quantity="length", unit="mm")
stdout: 19.8 (mm)
